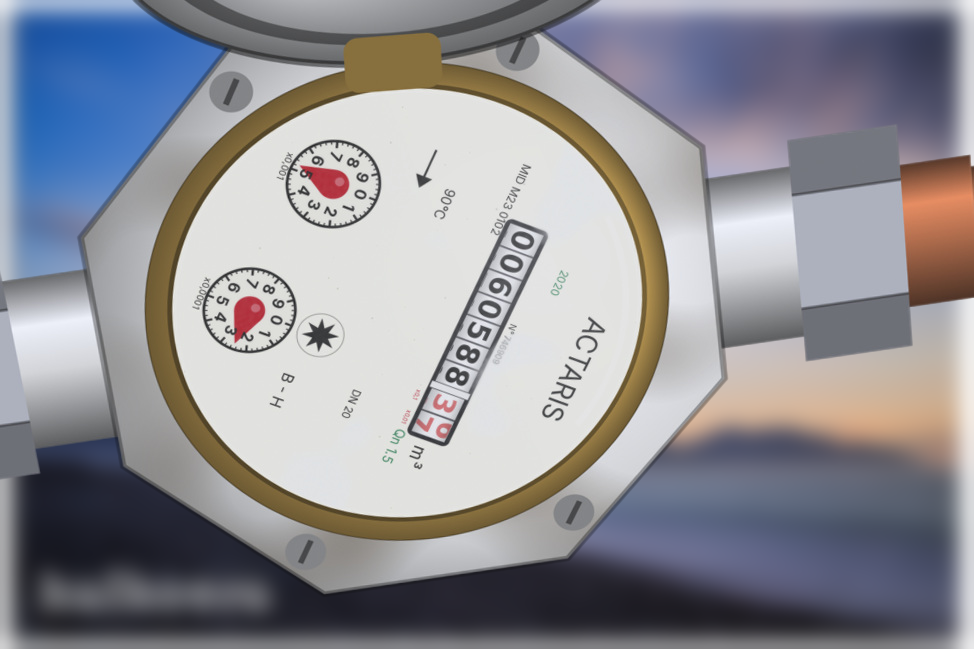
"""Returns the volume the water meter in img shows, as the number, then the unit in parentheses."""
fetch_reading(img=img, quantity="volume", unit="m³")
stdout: 60588.3652 (m³)
